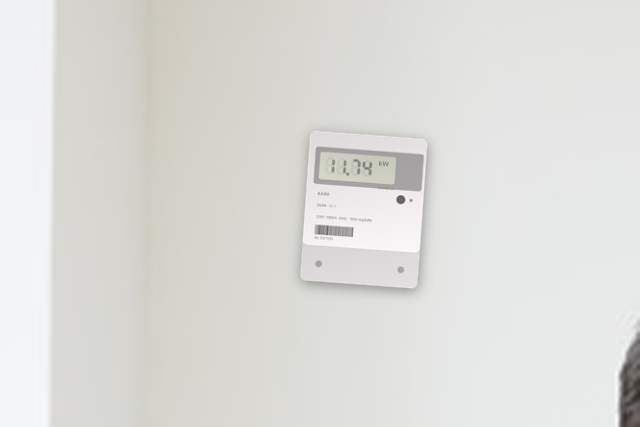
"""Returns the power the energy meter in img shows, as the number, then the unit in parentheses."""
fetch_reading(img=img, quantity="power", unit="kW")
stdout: 11.74 (kW)
